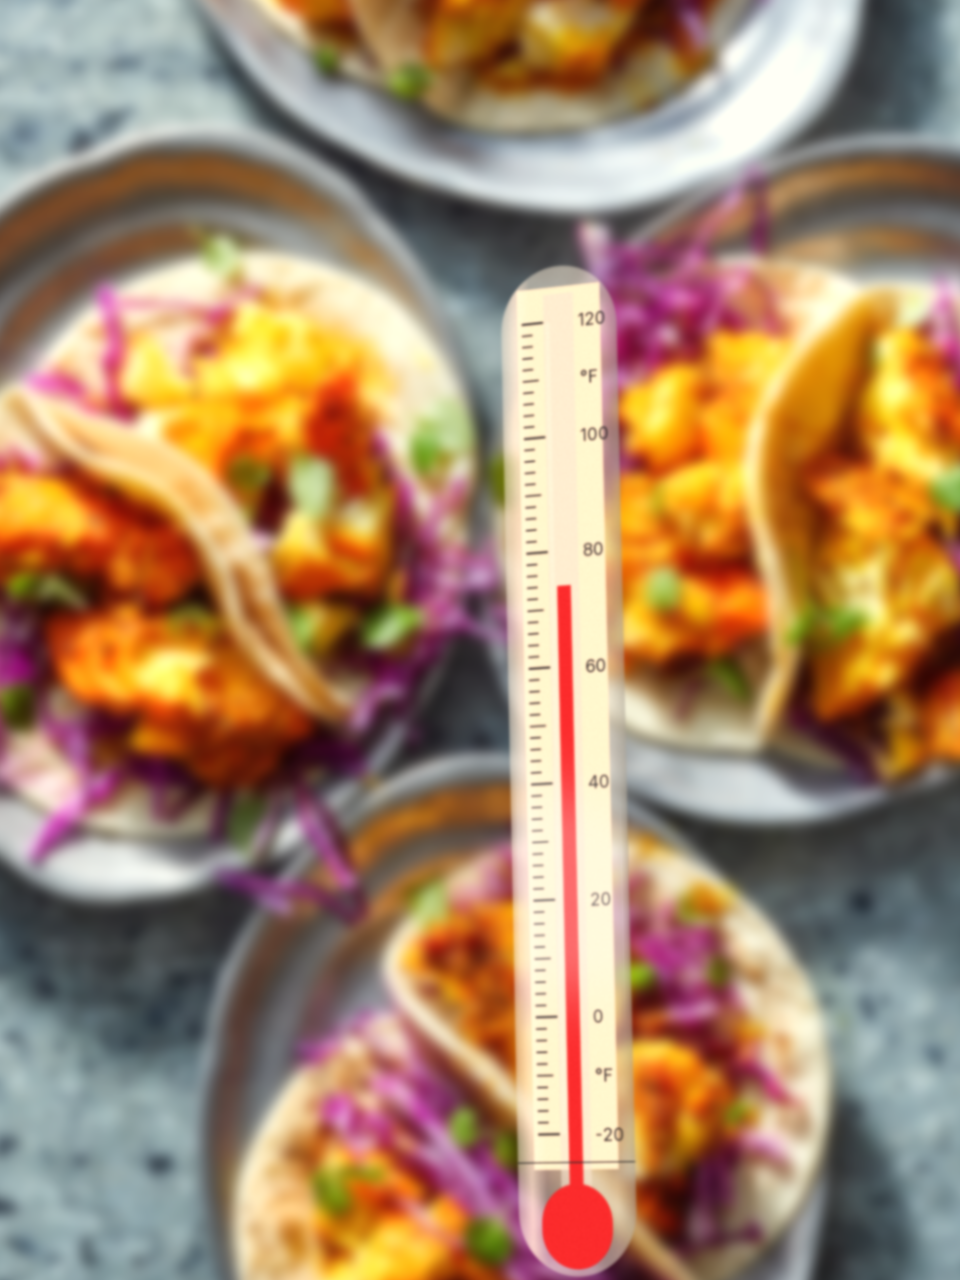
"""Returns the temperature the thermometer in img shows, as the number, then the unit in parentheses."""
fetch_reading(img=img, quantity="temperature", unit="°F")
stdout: 74 (°F)
